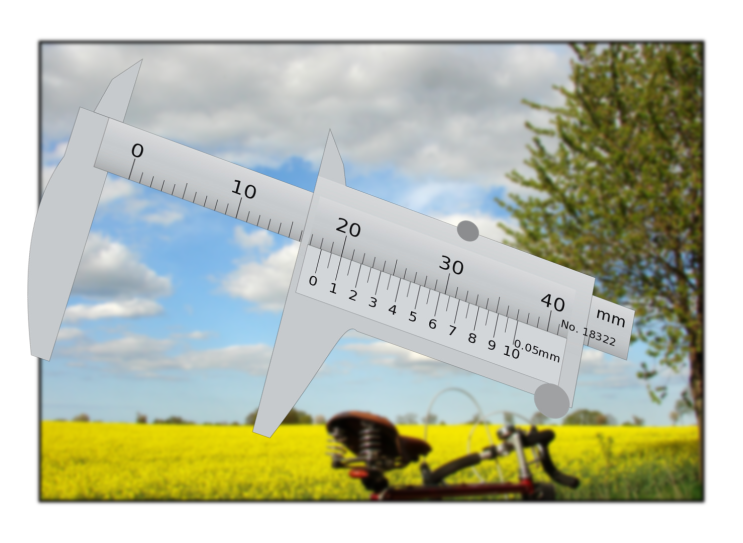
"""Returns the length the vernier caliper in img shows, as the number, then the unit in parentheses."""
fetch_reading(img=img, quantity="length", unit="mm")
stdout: 18.1 (mm)
